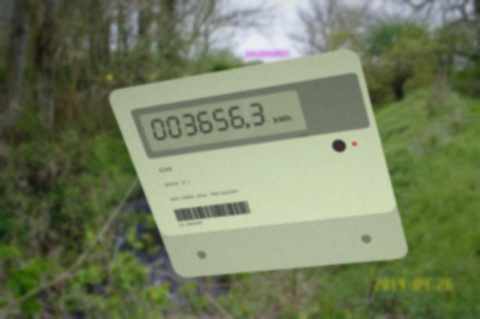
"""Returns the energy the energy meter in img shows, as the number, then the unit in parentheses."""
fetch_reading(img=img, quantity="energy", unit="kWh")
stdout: 3656.3 (kWh)
